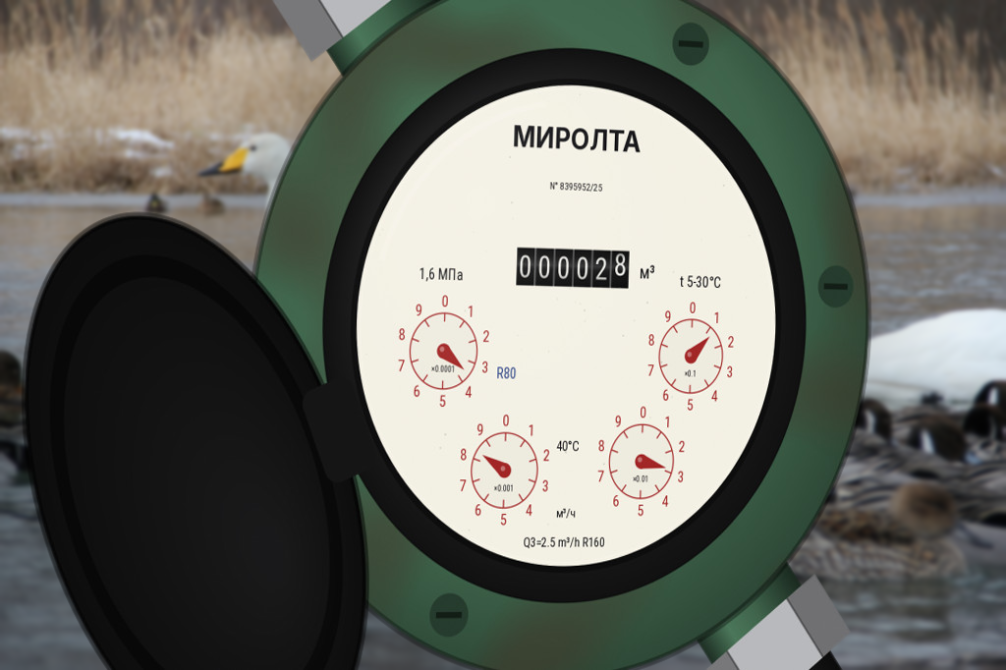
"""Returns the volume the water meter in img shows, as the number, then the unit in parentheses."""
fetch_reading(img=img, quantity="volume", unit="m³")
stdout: 28.1283 (m³)
